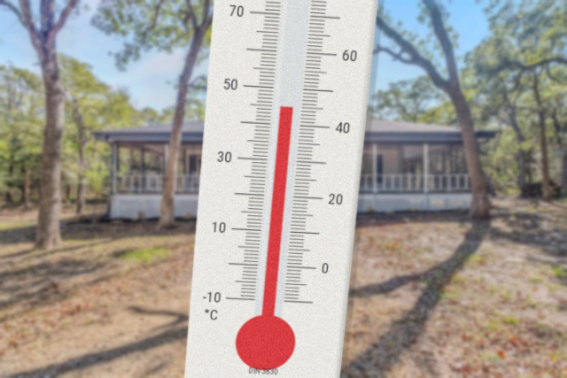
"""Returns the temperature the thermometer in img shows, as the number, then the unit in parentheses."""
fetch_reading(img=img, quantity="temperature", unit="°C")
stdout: 45 (°C)
